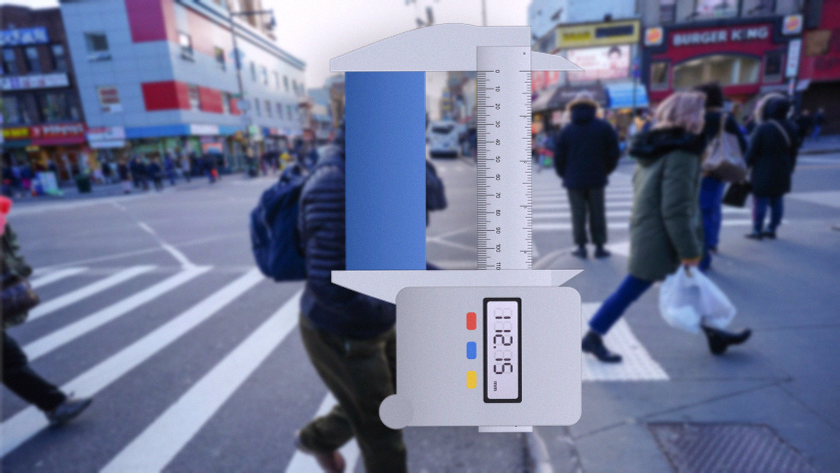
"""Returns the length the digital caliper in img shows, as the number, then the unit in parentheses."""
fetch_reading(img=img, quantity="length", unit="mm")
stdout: 112.15 (mm)
